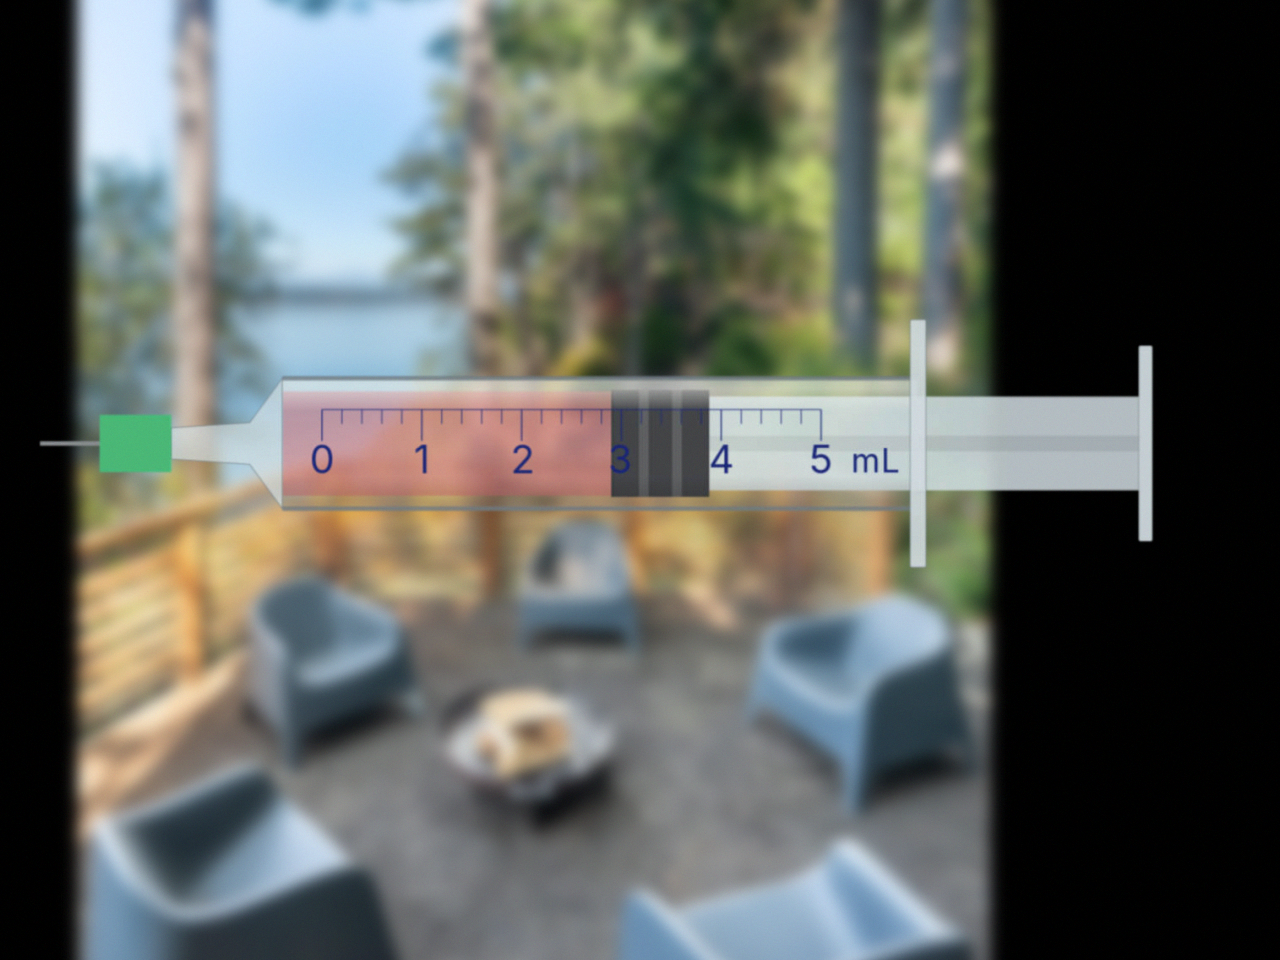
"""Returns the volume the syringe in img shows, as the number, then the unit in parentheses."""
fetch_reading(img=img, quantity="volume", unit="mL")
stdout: 2.9 (mL)
